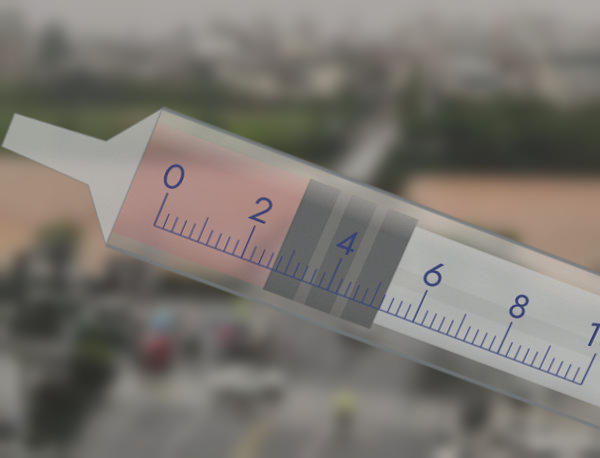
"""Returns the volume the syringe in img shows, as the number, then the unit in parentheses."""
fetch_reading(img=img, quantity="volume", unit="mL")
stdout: 2.7 (mL)
